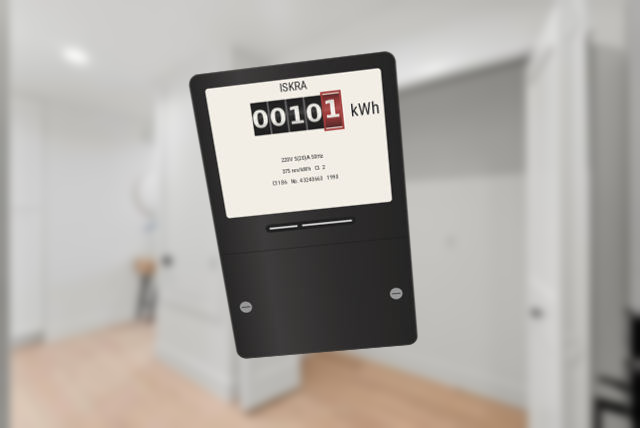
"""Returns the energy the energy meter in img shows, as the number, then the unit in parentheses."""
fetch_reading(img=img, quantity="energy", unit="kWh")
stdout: 10.1 (kWh)
